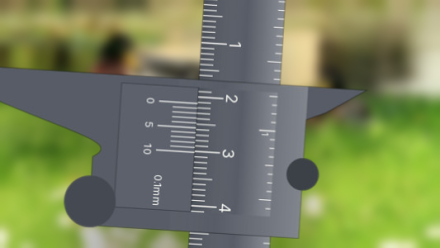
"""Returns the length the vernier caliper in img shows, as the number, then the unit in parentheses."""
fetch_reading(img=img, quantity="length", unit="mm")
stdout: 21.2 (mm)
